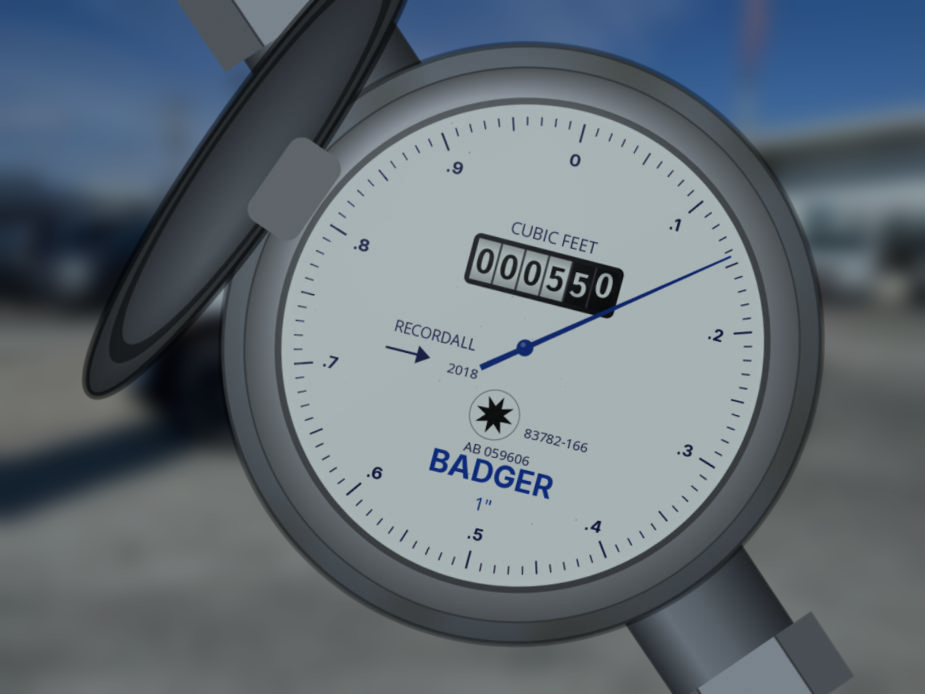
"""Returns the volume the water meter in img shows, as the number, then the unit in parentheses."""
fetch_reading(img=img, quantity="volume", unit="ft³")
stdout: 550.14 (ft³)
